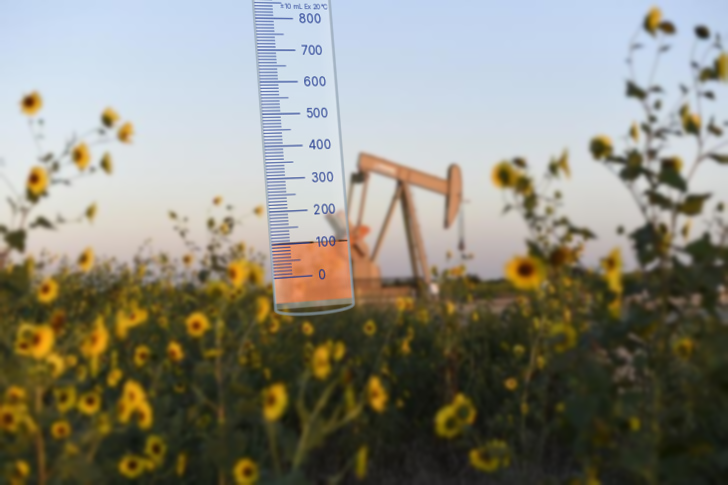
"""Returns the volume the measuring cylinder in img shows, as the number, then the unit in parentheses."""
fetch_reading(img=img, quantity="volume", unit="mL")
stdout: 100 (mL)
